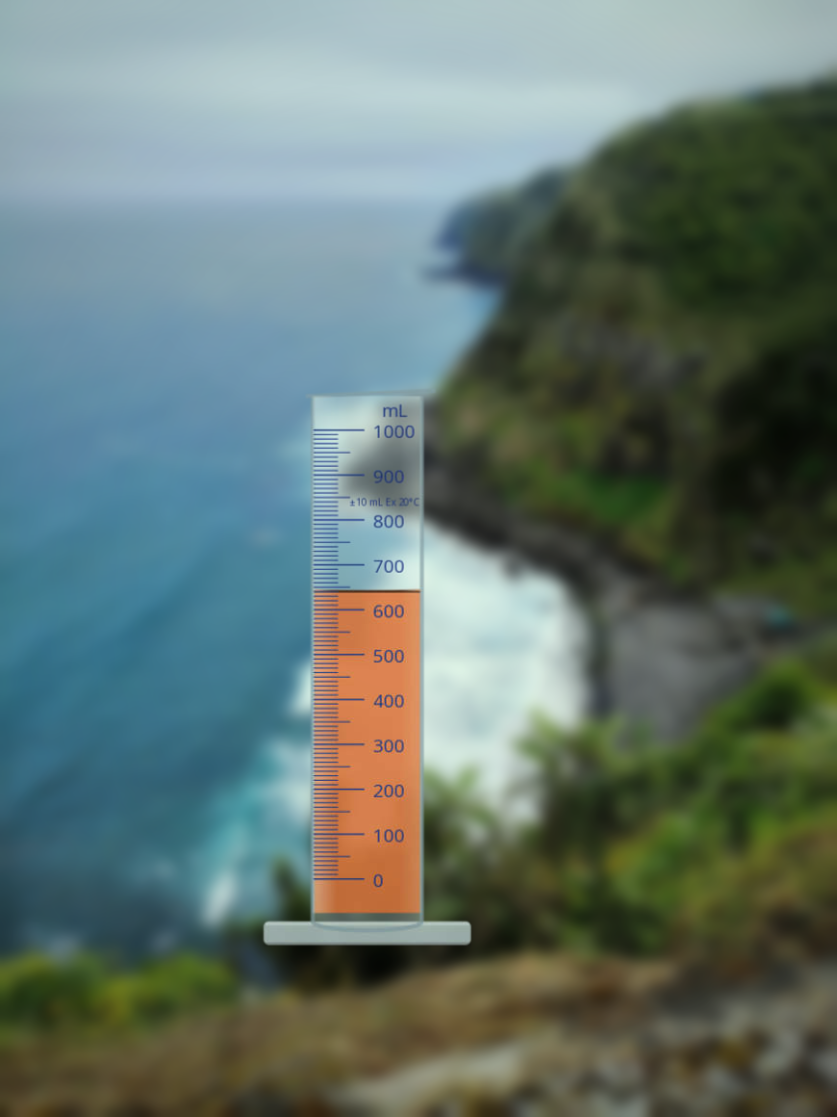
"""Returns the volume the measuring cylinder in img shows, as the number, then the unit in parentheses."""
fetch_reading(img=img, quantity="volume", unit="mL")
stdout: 640 (mL)
